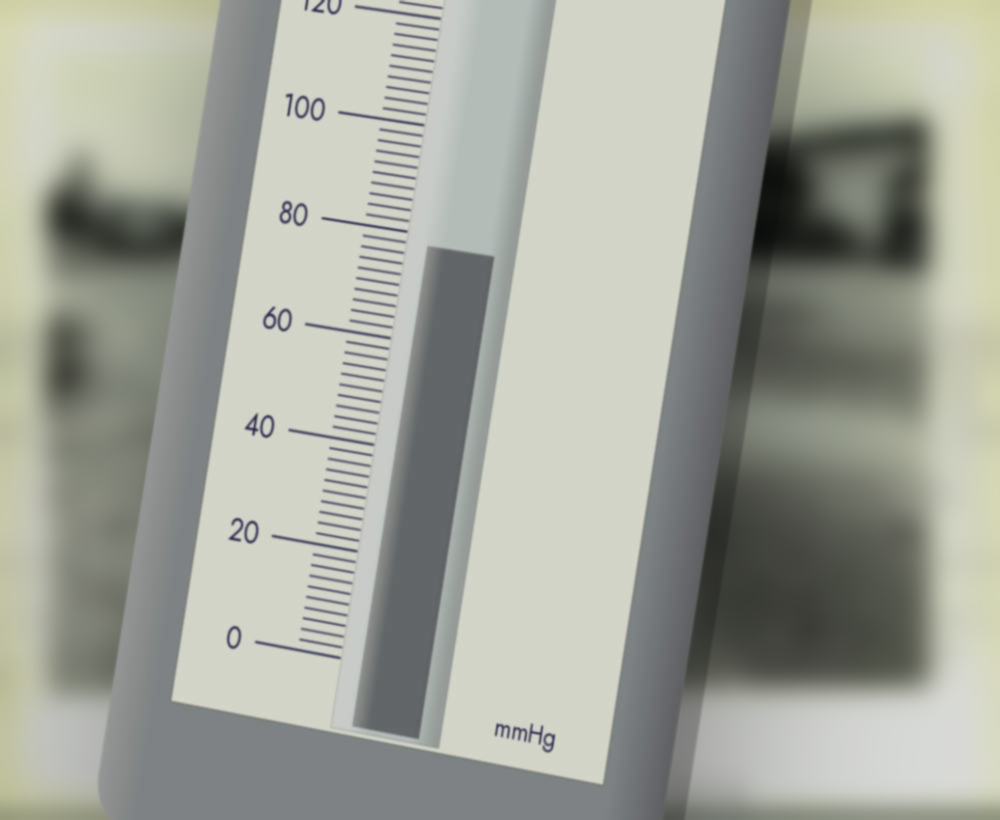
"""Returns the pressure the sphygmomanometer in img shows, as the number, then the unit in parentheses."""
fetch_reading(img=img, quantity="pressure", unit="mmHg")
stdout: 78 (mmHg)
